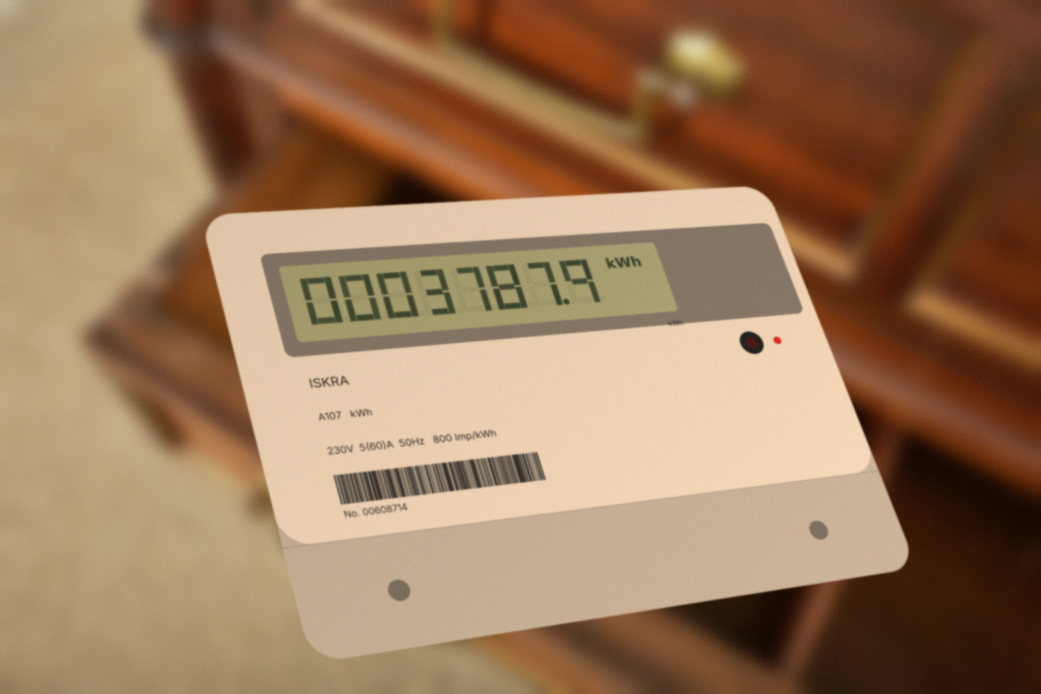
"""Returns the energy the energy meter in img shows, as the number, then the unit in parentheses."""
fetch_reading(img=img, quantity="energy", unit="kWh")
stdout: 3787.9 (kWh)
